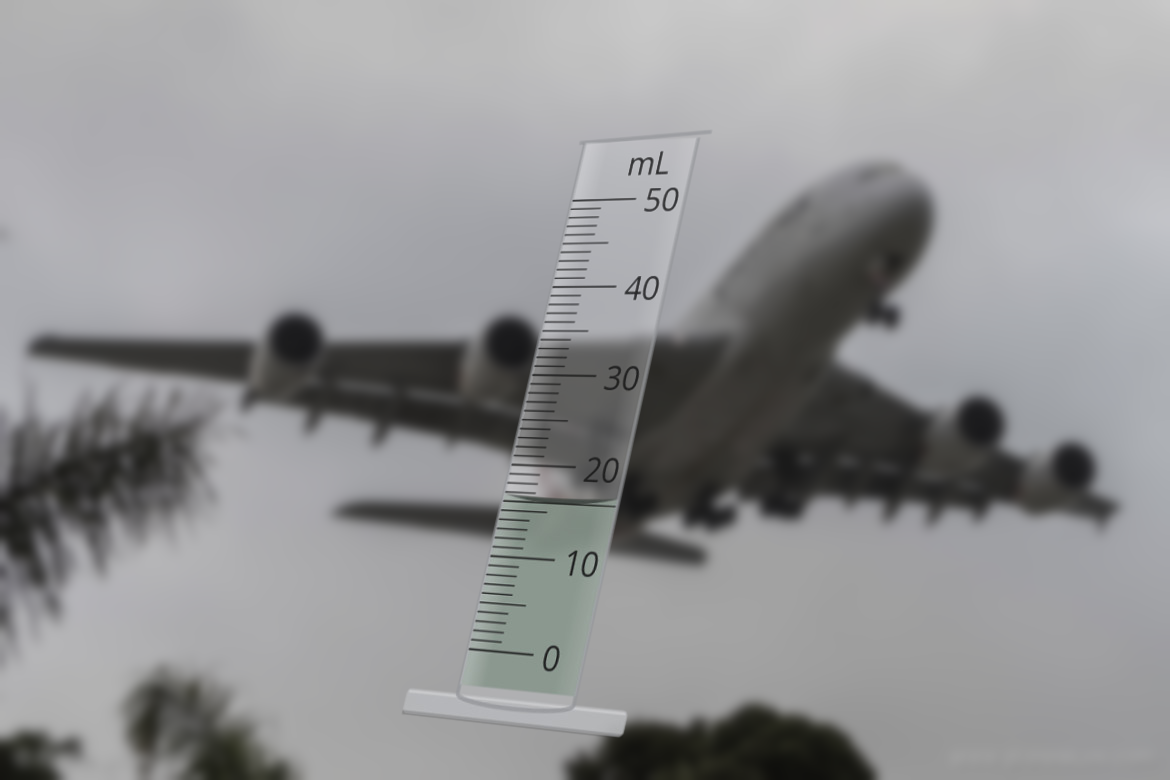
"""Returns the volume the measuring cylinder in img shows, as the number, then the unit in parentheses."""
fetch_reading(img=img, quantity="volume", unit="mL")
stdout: 16 (mL)
